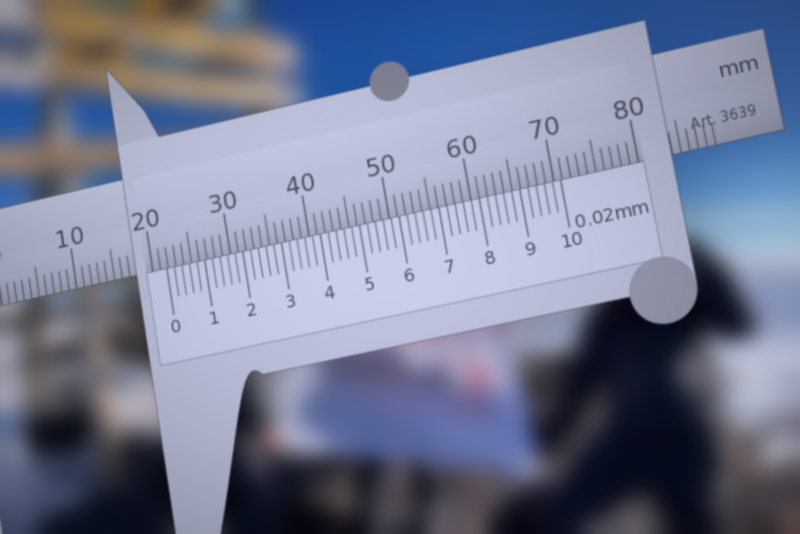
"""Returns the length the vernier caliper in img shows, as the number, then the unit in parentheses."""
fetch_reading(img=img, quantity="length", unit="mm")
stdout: 21.8 (mm)
